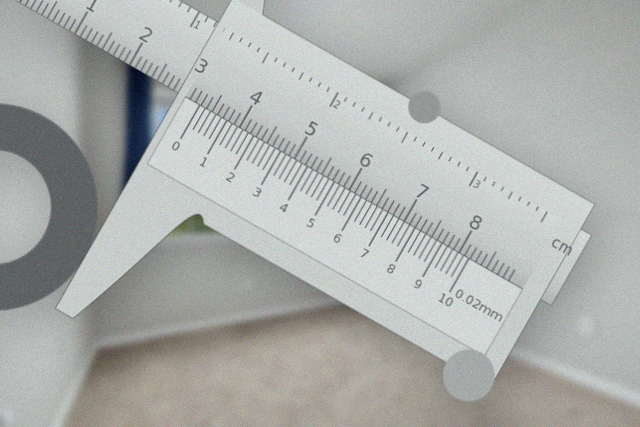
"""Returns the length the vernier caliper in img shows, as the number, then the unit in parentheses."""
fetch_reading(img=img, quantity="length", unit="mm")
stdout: 32.8 (mm)
